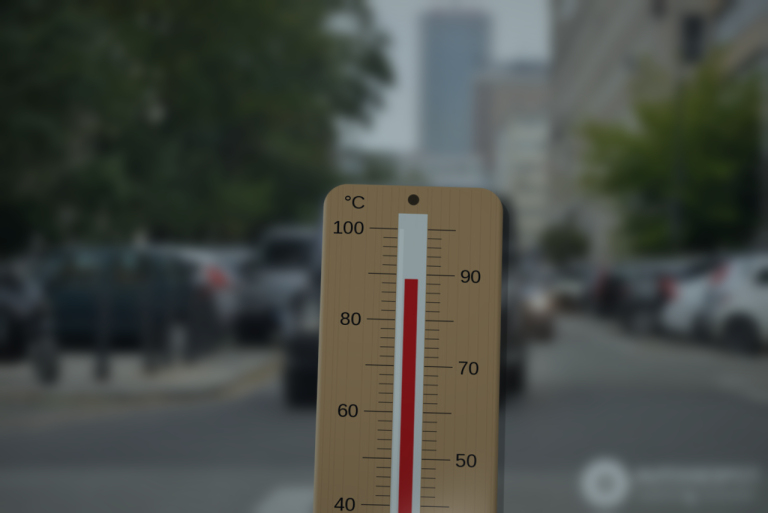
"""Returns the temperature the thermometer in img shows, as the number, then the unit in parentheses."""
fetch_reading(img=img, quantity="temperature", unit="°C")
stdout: 89 (°C)
